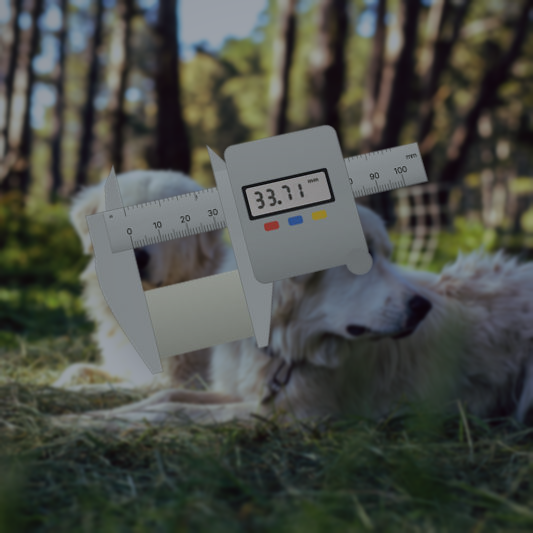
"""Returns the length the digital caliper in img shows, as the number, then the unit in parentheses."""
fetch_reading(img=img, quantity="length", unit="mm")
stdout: 33.71 (mm)
